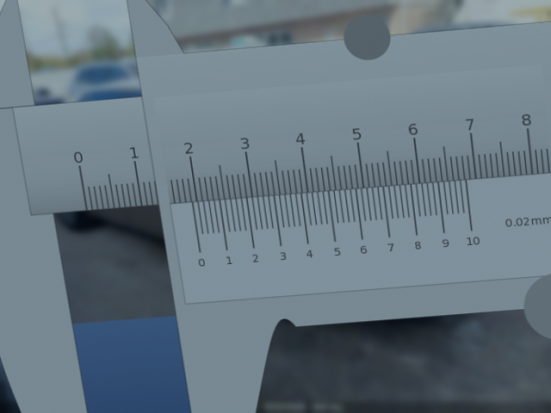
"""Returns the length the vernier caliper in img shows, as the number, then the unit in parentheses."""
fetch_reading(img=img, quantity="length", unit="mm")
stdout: 19.2 (mm)
